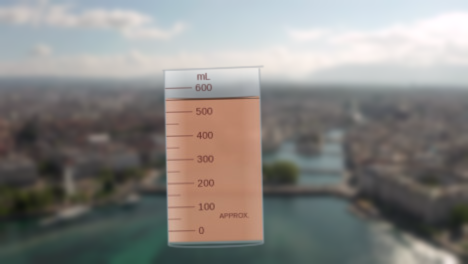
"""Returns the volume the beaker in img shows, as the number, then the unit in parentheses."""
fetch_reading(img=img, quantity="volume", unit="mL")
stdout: 550 (mL)
